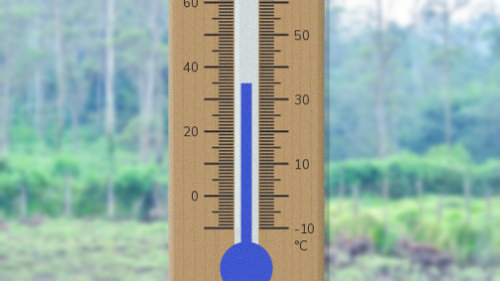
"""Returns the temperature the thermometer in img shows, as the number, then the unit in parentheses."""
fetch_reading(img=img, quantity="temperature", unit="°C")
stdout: 35 (°C)
